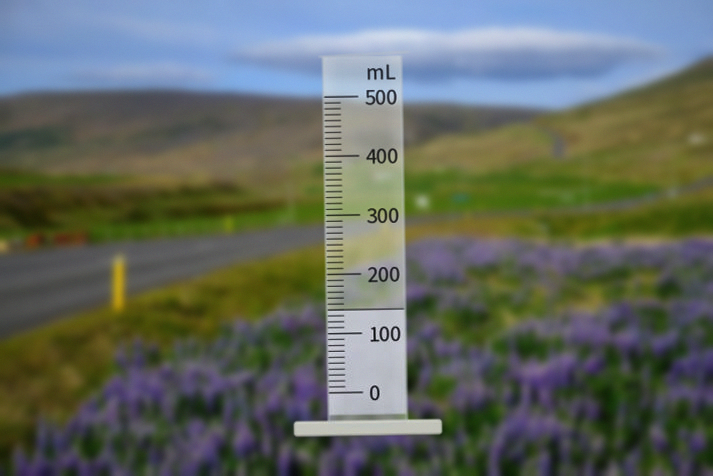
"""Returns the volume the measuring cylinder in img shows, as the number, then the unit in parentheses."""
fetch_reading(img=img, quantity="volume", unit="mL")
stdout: 140 (mL)
